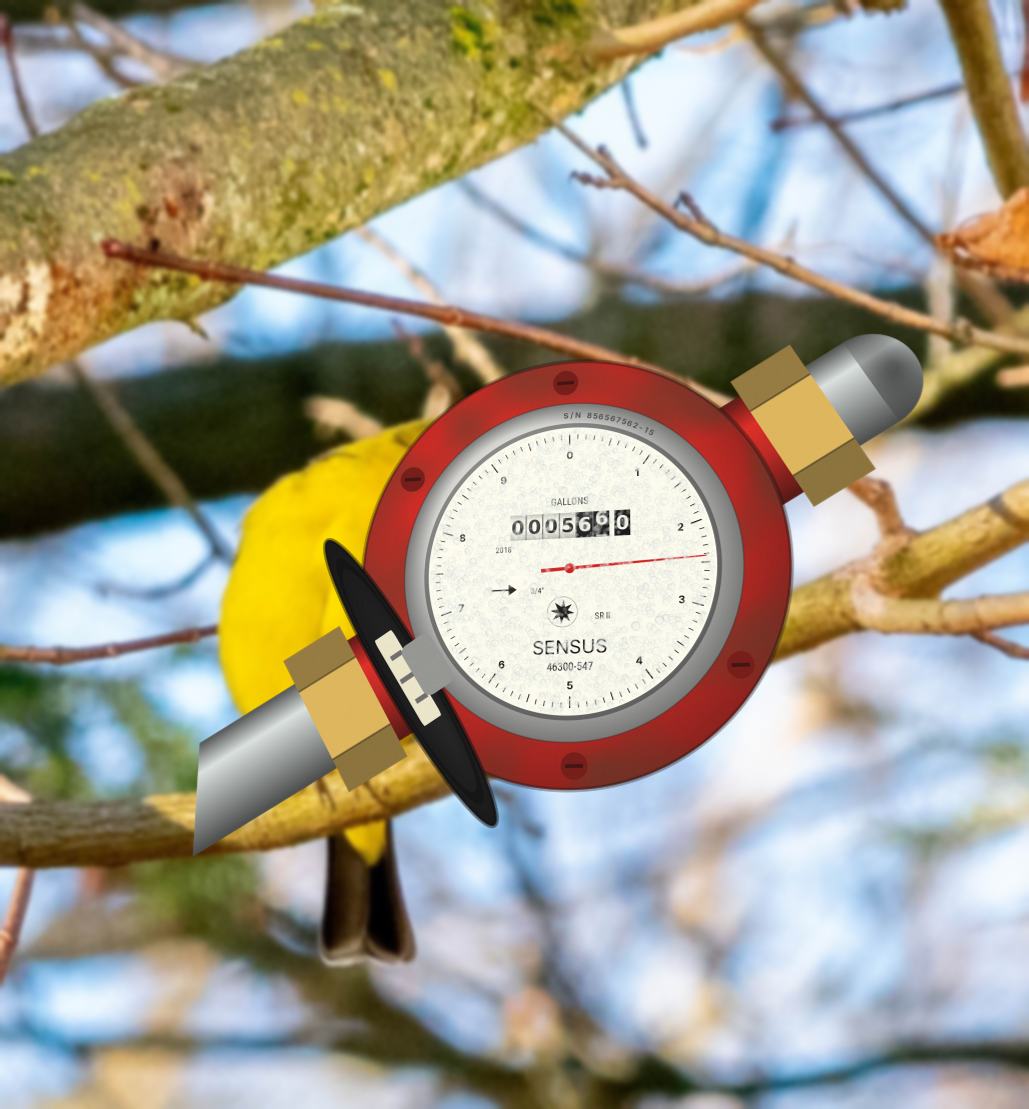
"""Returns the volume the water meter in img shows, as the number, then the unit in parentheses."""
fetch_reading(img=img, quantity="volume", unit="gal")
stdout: 5662.4 (gal)
